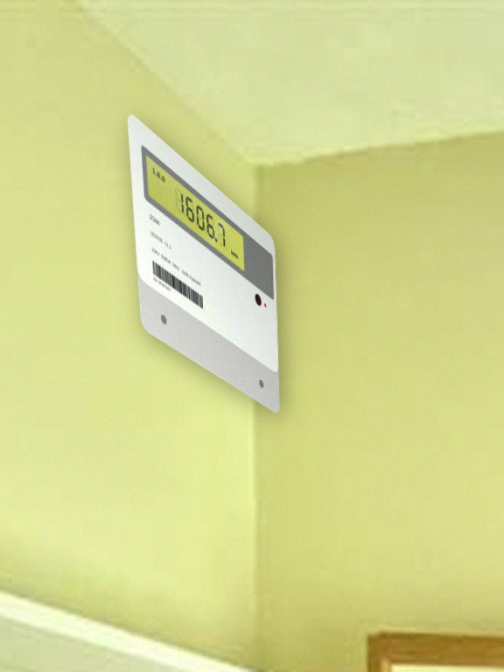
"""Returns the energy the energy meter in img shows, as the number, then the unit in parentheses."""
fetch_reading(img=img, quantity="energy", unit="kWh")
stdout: 1606.7 (kWh)
